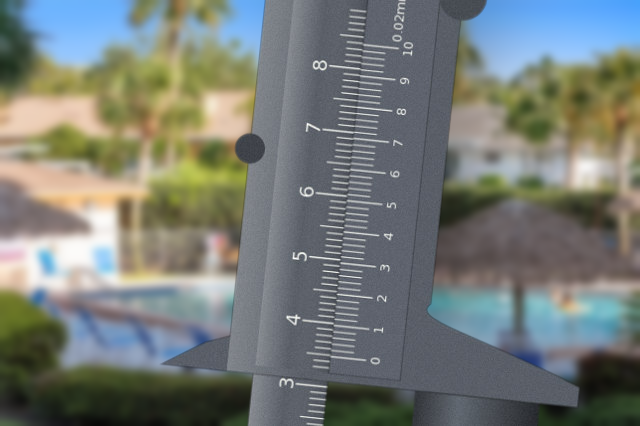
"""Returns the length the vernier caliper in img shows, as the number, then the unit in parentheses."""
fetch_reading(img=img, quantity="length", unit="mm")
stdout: 34.8 (mm)
